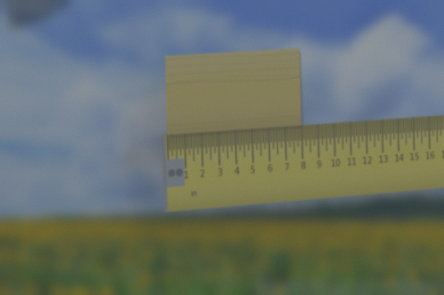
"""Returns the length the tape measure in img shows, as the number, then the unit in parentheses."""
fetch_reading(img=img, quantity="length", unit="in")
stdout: 8 (in)
